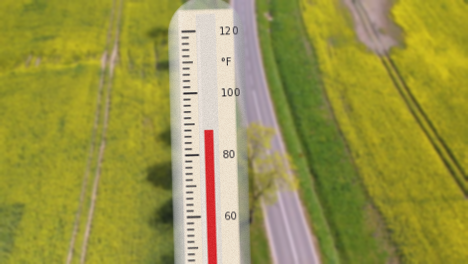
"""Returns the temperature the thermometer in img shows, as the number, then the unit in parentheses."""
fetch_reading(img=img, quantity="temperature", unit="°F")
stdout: 88 (°F)
